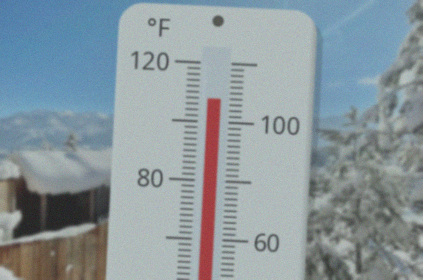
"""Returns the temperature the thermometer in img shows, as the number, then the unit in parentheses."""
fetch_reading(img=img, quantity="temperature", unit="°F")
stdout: 108 (°F)
